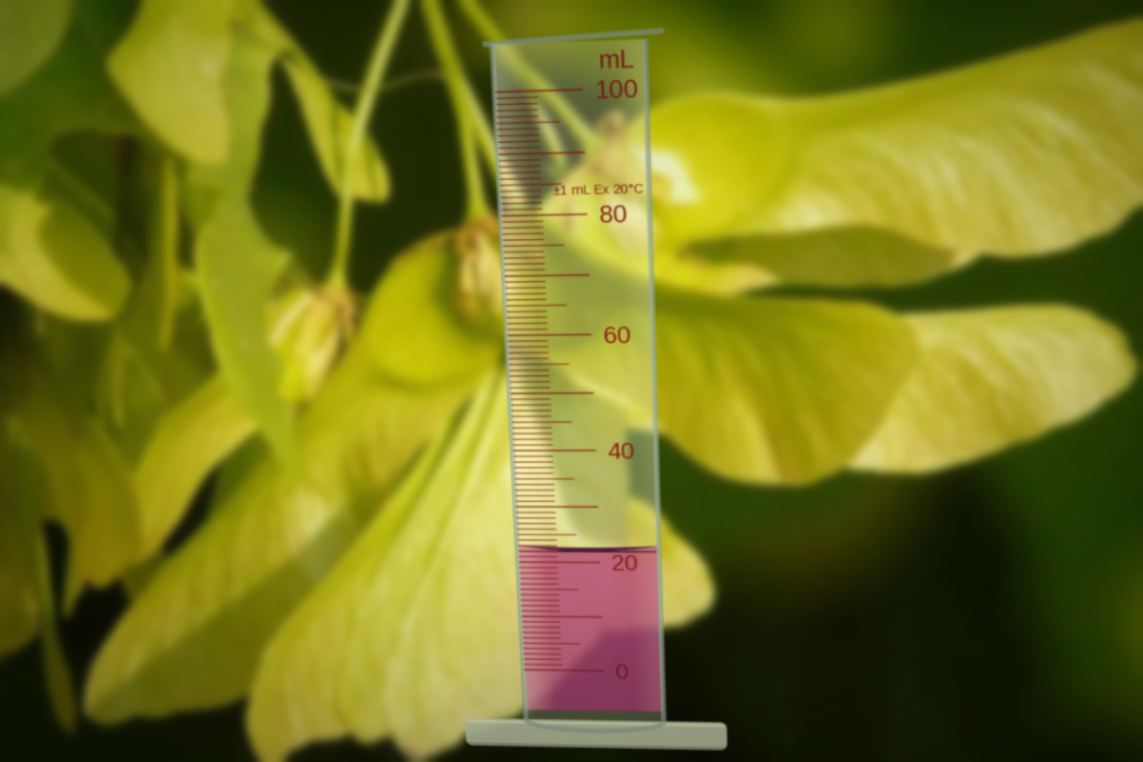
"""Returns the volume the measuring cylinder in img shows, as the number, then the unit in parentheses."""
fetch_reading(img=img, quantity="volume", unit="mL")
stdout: 22 (mL)
